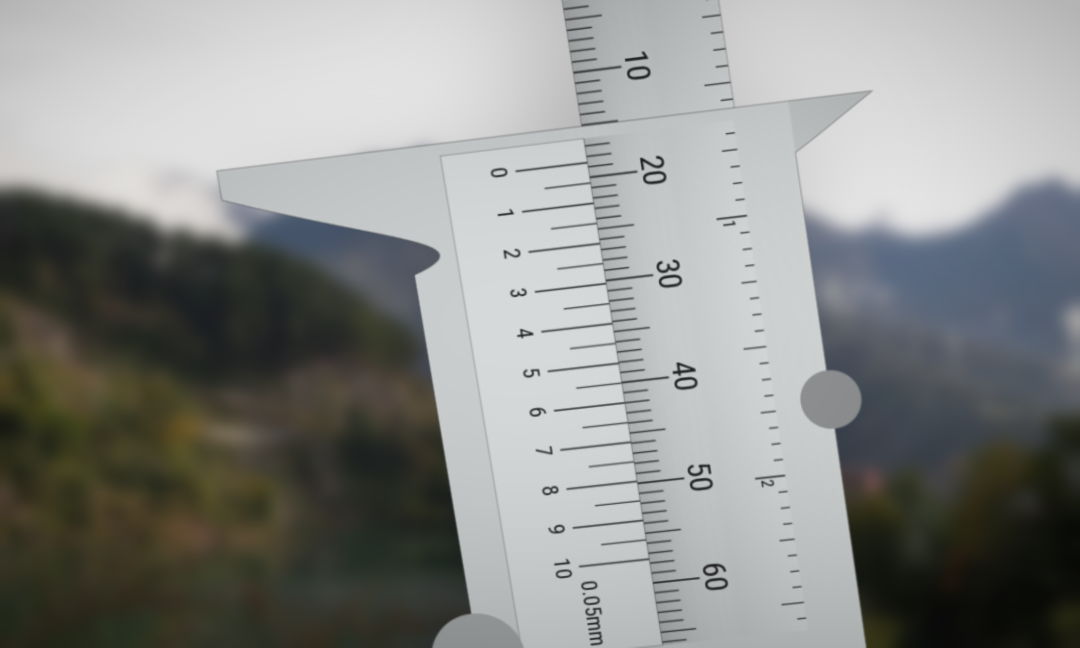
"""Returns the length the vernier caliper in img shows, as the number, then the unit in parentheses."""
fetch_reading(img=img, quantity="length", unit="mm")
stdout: 18.6 (mm)
